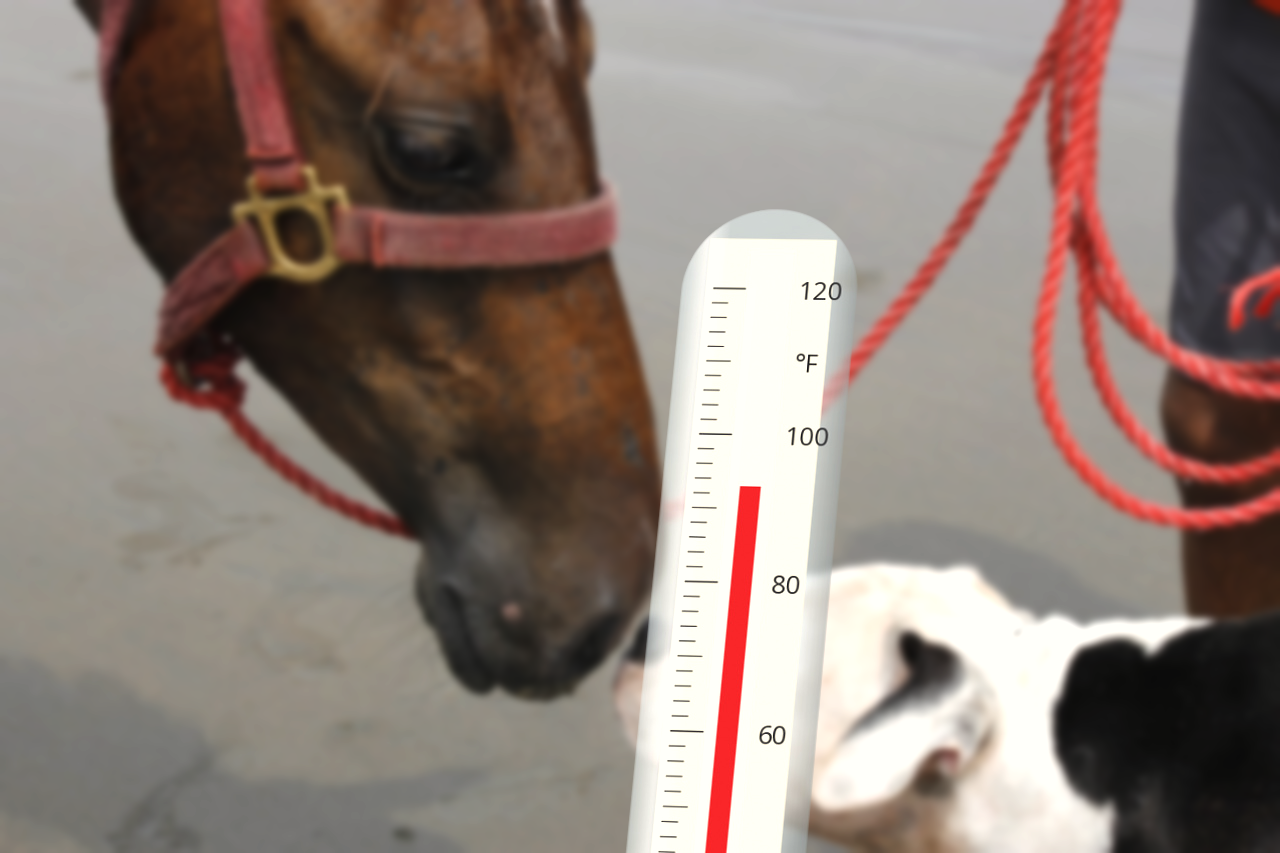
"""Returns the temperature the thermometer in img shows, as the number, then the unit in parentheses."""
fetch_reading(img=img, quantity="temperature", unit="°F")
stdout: 93 (°F)
